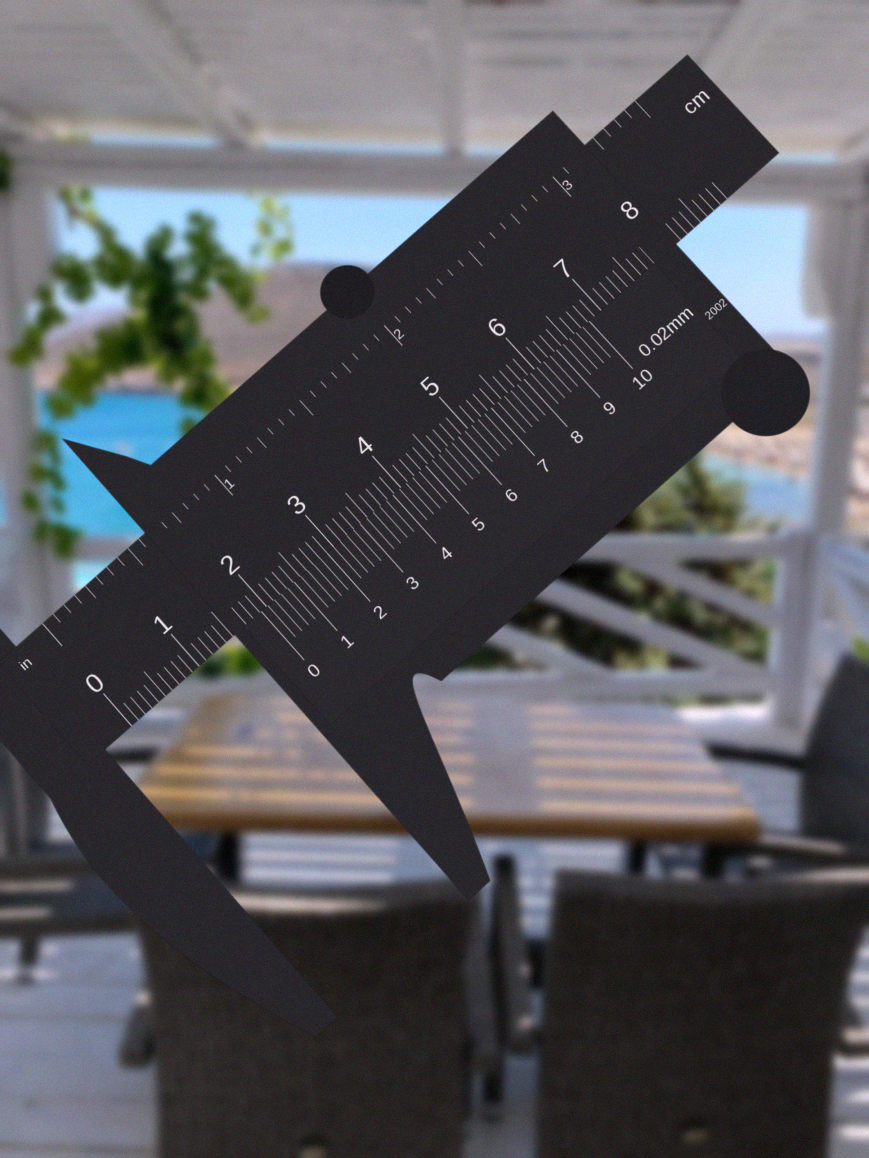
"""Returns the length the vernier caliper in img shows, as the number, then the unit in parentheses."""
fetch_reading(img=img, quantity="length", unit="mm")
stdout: 19.2 (mm)
